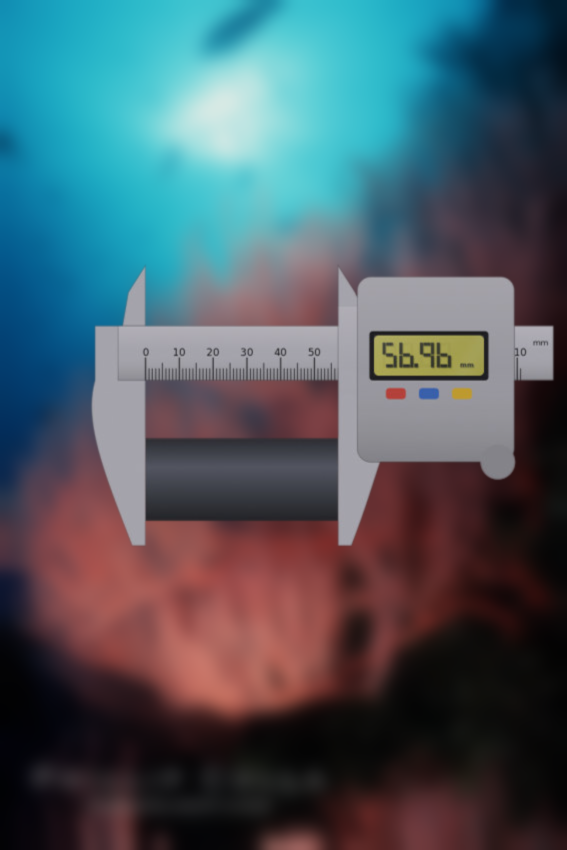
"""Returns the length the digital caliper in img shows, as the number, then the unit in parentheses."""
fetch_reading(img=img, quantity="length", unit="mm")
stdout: 56.96 (mm)
